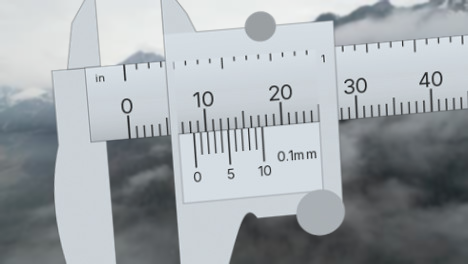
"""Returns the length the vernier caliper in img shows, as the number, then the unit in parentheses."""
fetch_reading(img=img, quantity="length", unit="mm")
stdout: 8.4 (mm)
